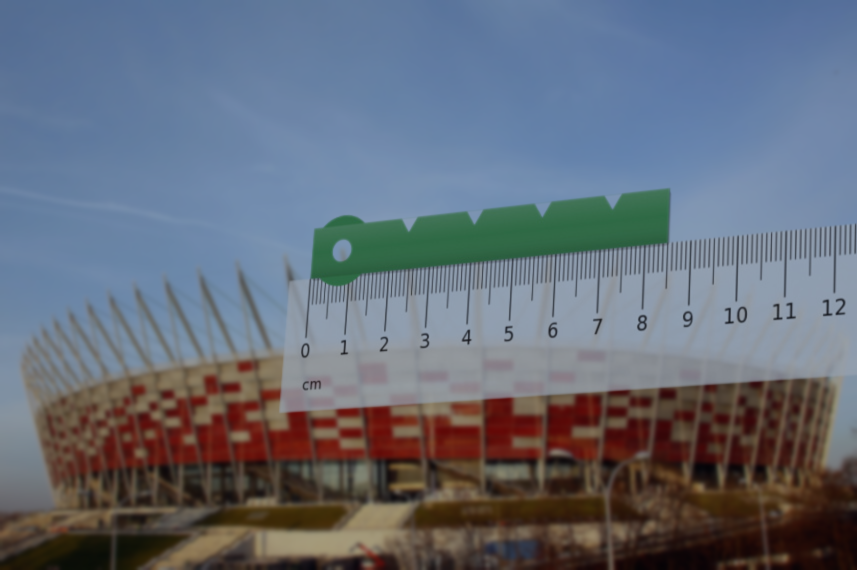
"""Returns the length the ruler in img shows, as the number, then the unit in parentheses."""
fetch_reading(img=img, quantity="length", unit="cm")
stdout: 8.5 (cm)
